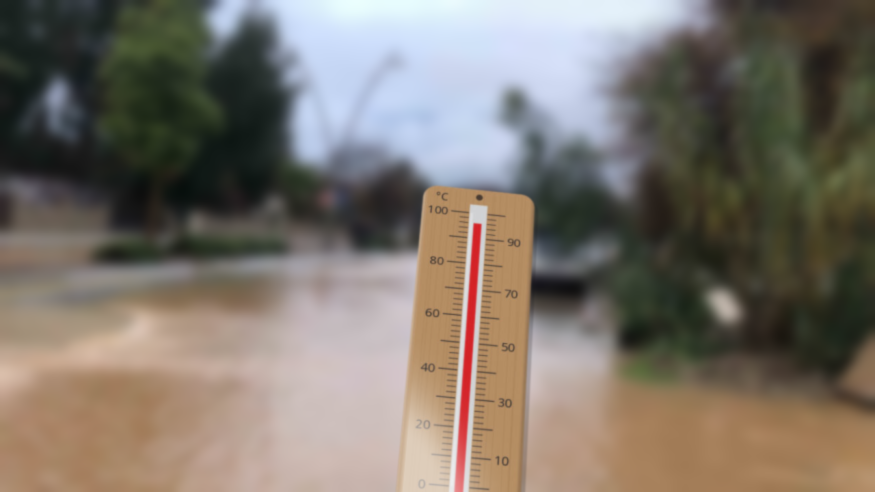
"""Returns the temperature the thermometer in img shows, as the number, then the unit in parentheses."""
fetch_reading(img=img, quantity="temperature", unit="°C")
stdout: 96 (°C)
